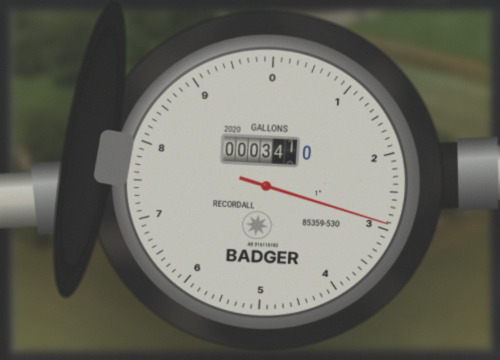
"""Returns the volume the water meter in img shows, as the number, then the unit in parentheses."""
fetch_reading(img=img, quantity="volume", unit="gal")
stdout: 3412.9 (gal)
